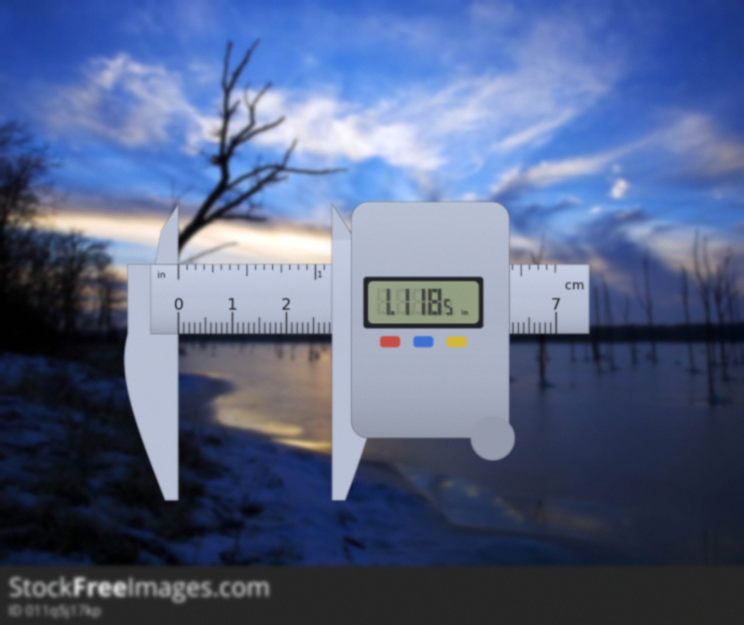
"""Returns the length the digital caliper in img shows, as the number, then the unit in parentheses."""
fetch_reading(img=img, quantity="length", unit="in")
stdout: 1.1185 (in)
